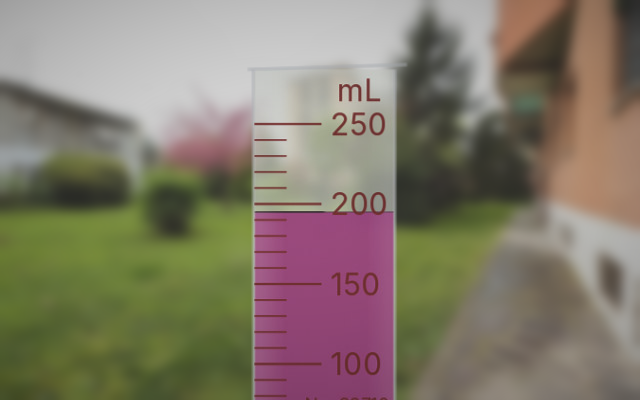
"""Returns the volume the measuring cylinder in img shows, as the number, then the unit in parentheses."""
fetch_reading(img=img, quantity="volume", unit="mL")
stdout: 195 (mL)
